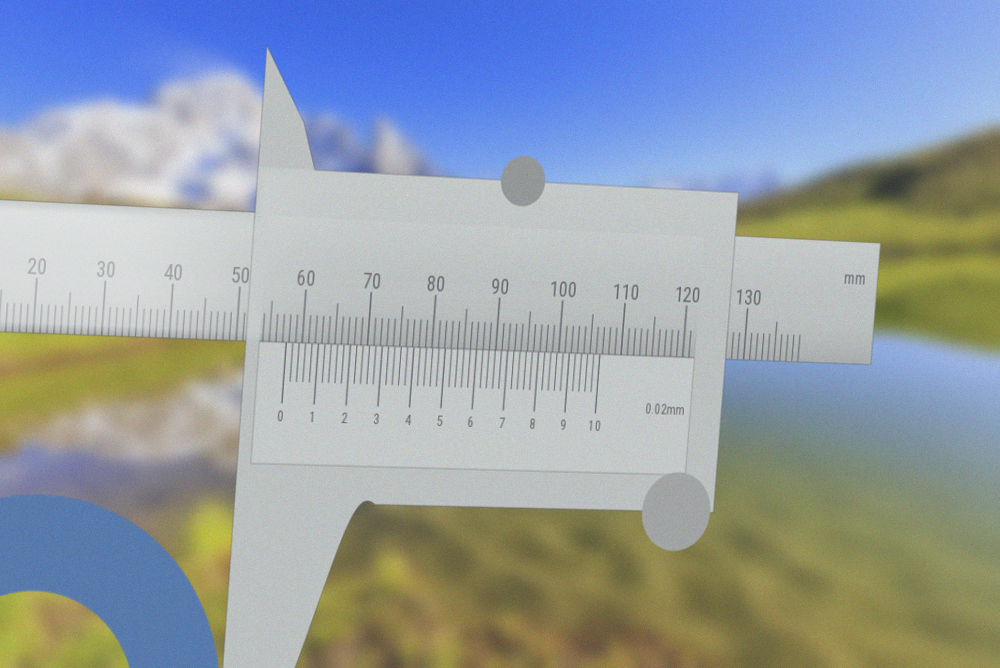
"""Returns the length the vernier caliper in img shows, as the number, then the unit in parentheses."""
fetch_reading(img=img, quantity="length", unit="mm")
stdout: 57.6 (mm)
